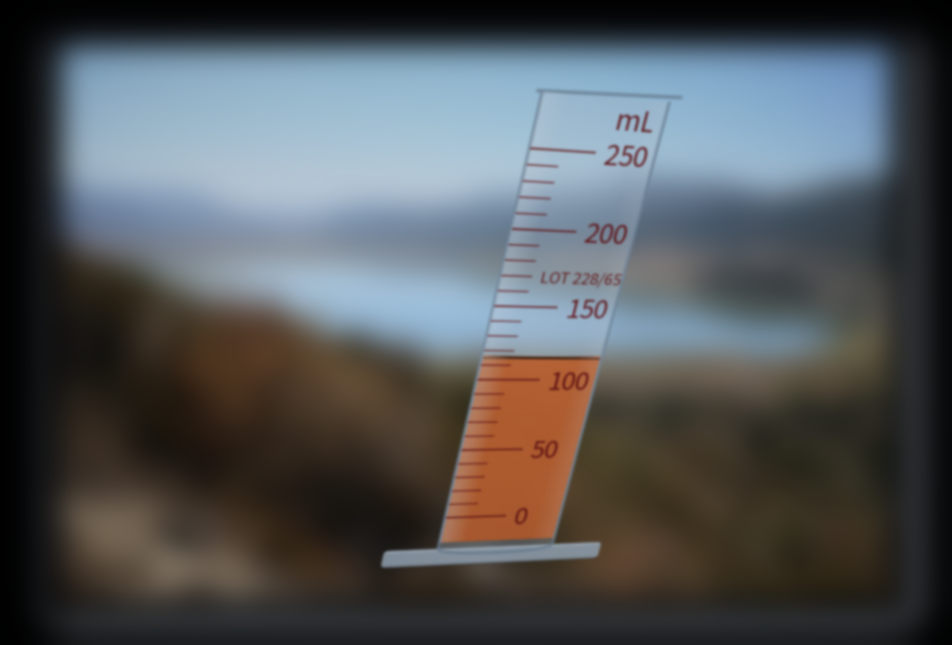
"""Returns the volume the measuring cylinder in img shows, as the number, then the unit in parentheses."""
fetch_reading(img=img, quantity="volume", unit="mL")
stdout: 115 (mL)
